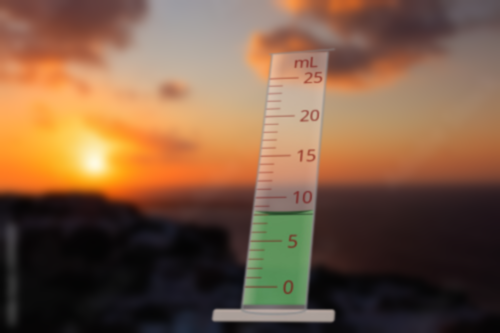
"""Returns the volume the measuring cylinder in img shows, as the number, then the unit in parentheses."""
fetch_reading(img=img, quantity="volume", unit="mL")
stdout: 8 (mL)
